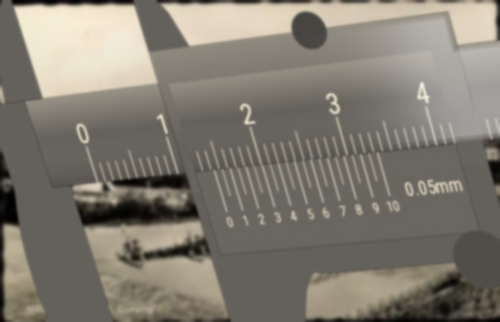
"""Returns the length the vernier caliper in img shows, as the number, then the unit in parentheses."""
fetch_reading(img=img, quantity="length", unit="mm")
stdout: 14.4 (mm)
